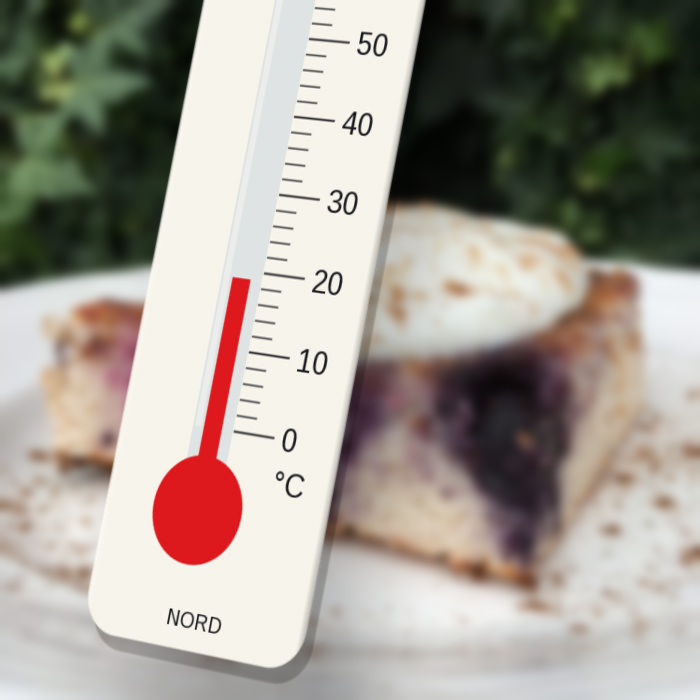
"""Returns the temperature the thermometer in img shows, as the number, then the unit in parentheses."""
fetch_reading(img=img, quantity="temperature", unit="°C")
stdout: 19 (°C)
